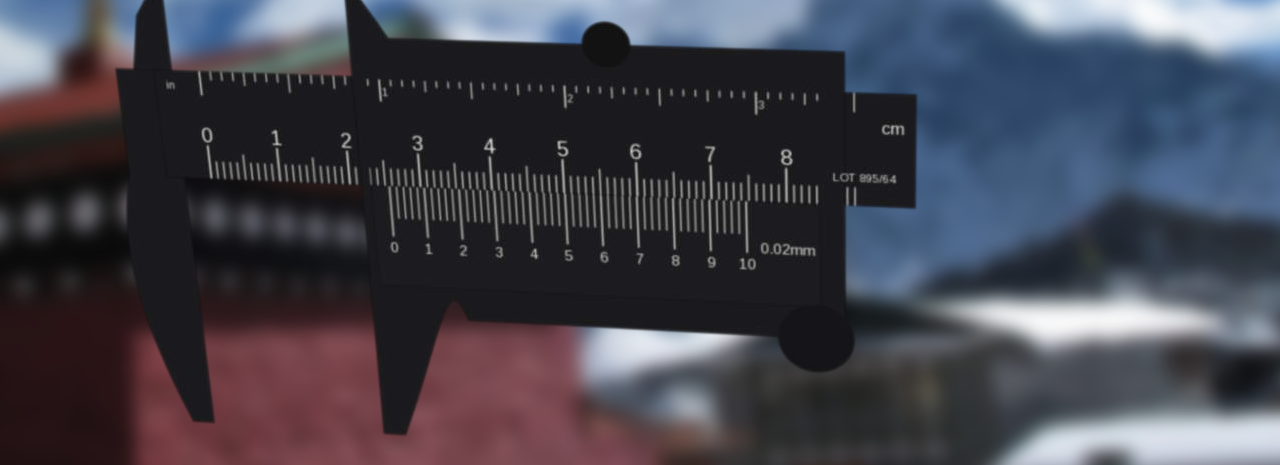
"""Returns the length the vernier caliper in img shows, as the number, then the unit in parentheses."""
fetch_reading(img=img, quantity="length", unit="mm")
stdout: 25.6 (mm)
